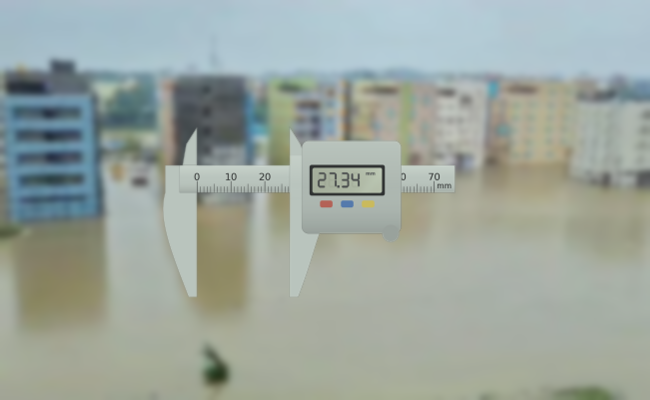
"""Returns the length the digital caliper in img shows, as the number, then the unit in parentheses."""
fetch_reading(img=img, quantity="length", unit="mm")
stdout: 27.34 (mm)
